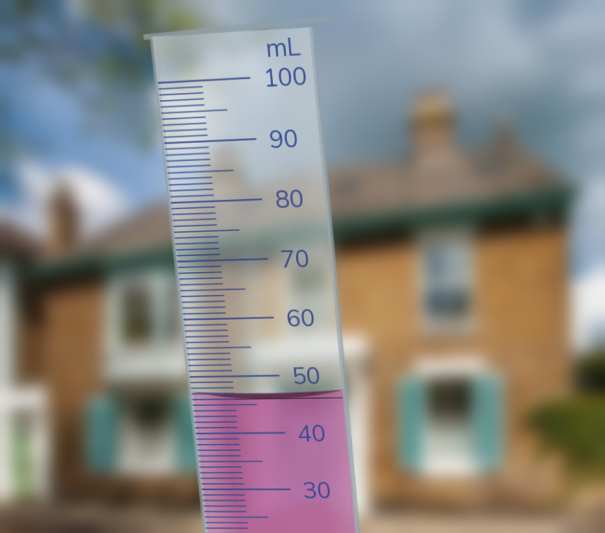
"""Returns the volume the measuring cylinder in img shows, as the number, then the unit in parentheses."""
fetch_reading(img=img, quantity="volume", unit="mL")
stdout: 46 (mL)
